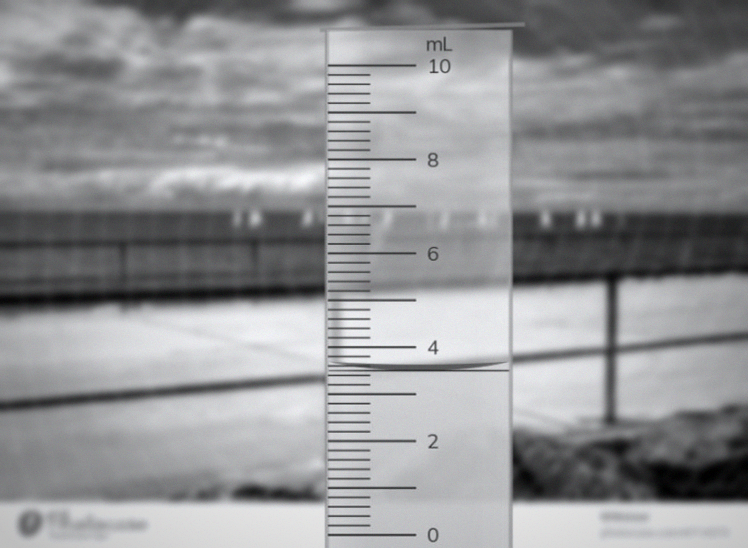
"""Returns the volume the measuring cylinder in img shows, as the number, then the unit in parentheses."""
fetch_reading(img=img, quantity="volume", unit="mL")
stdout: 3.5 (mL)
